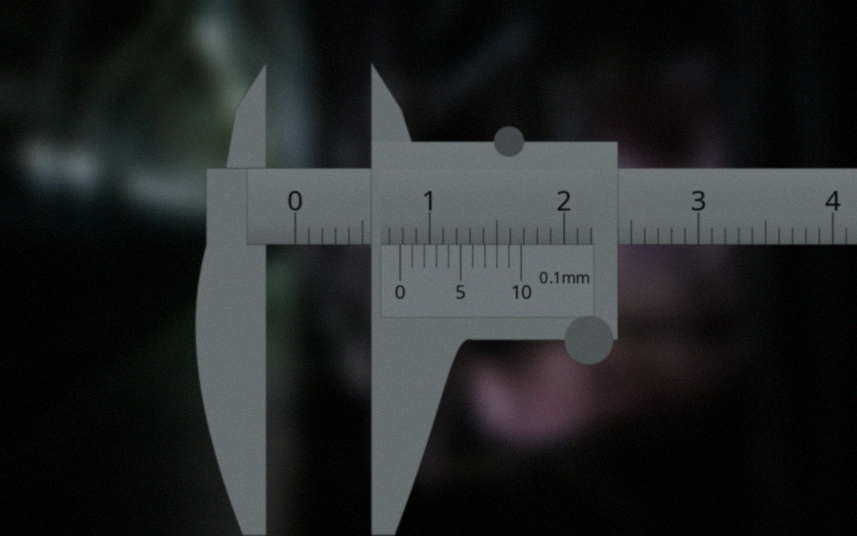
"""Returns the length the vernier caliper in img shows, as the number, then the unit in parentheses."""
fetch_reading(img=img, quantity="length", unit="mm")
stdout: 7.8 (mm)
